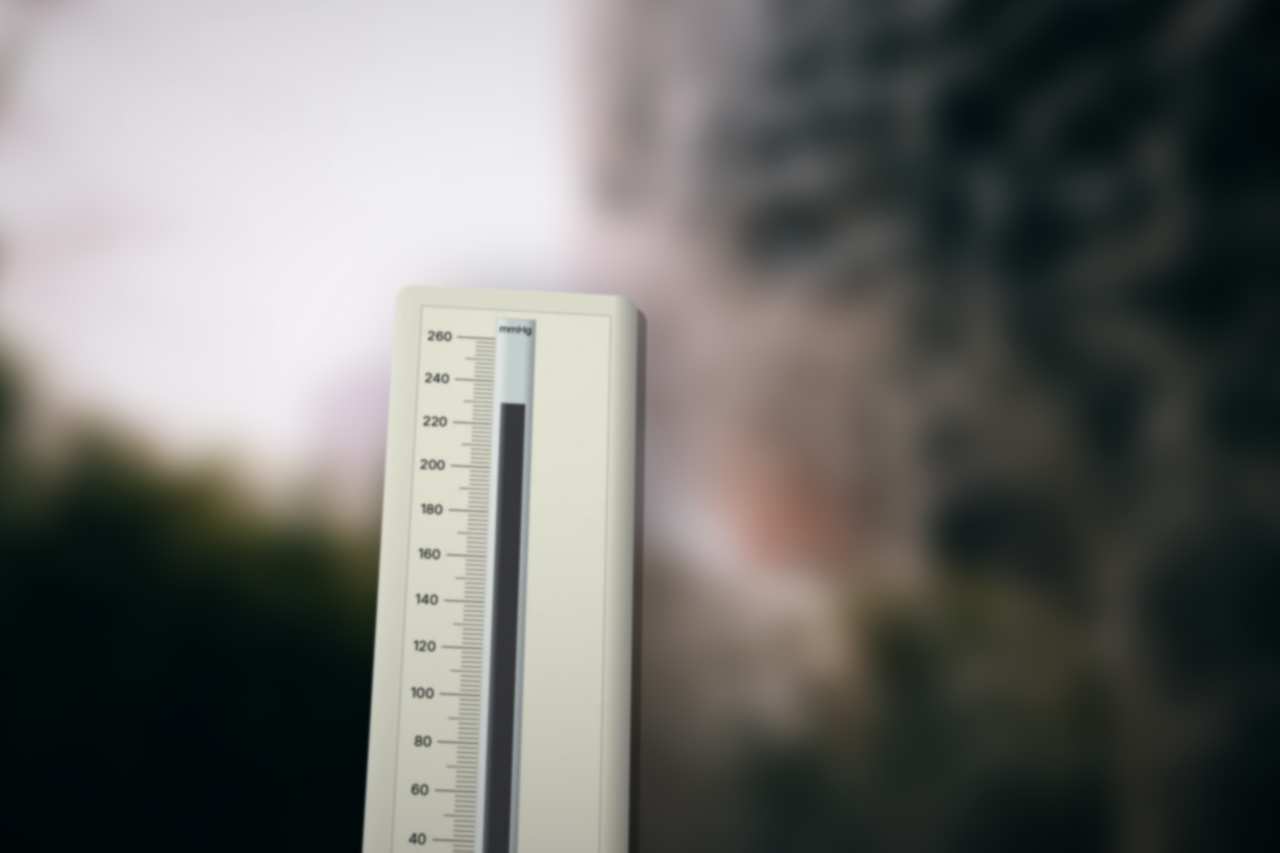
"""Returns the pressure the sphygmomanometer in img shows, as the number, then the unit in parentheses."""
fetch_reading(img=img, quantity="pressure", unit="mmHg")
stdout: 230 (mmHg)
